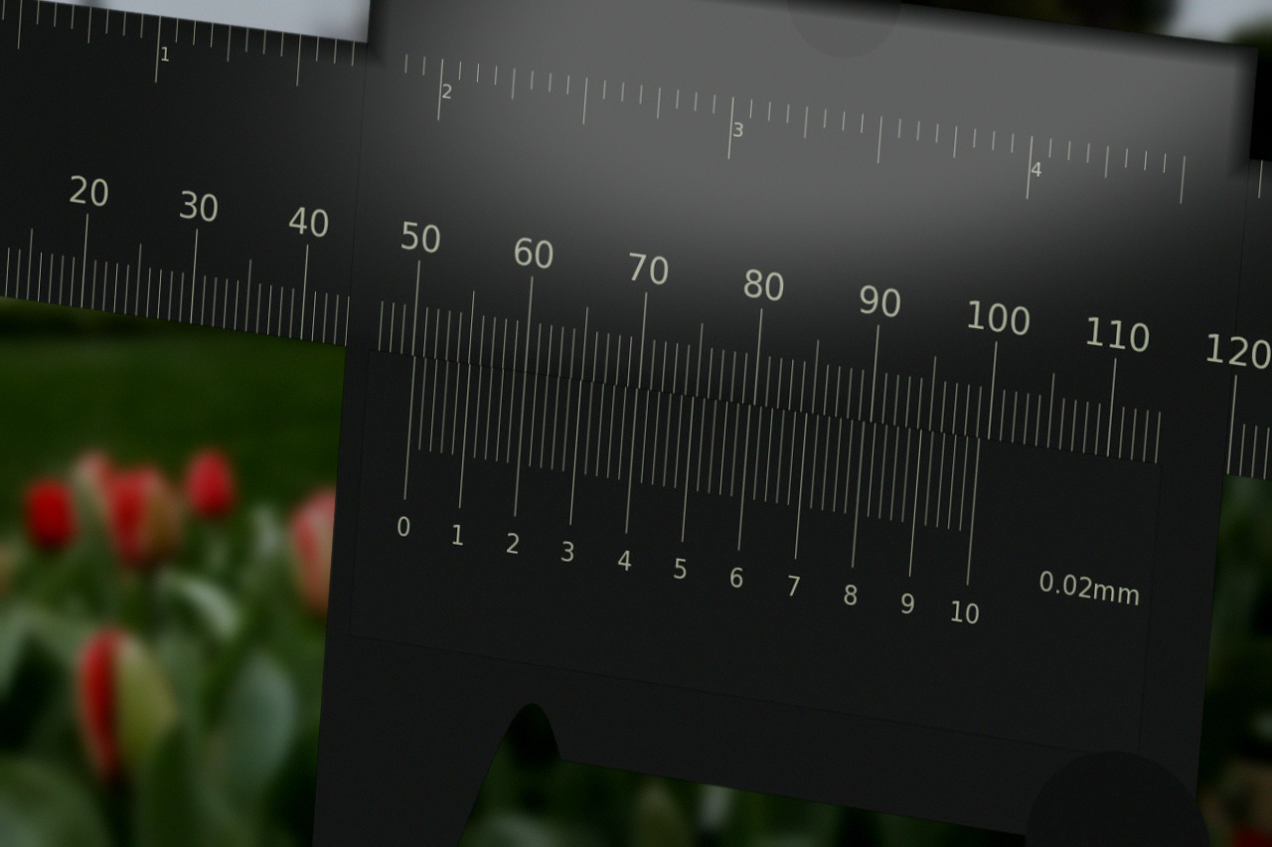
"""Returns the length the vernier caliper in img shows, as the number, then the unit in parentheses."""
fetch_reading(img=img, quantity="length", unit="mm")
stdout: 50.2 (mm)
